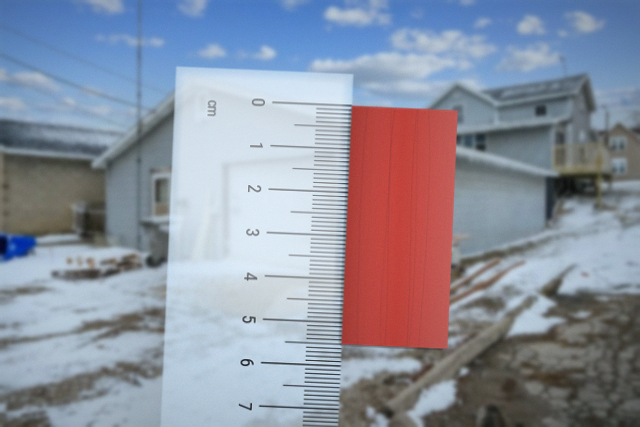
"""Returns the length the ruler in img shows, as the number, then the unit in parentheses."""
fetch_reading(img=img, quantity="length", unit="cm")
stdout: 5.5 (cm)
